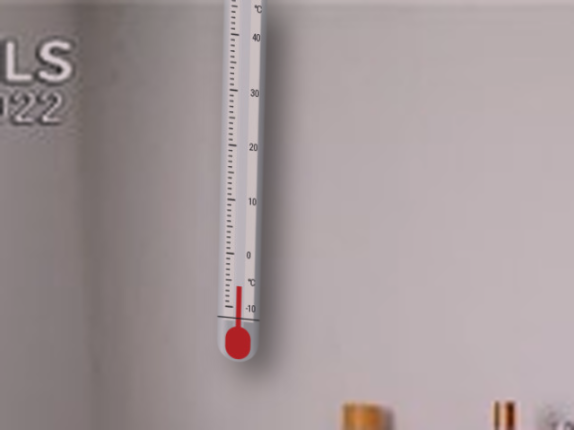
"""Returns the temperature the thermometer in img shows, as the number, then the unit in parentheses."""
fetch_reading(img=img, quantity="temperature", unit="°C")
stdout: -6 (°C)
